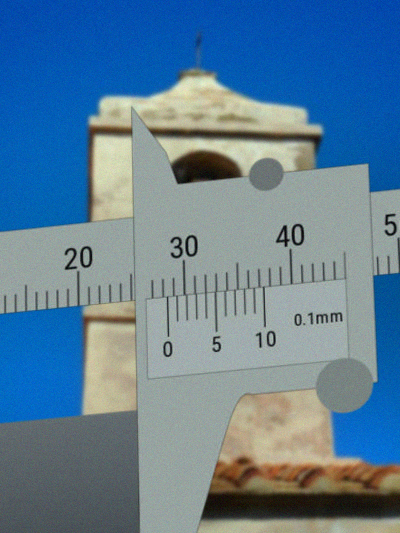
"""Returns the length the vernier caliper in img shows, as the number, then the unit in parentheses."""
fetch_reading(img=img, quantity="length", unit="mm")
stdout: 28.4 (mm)
